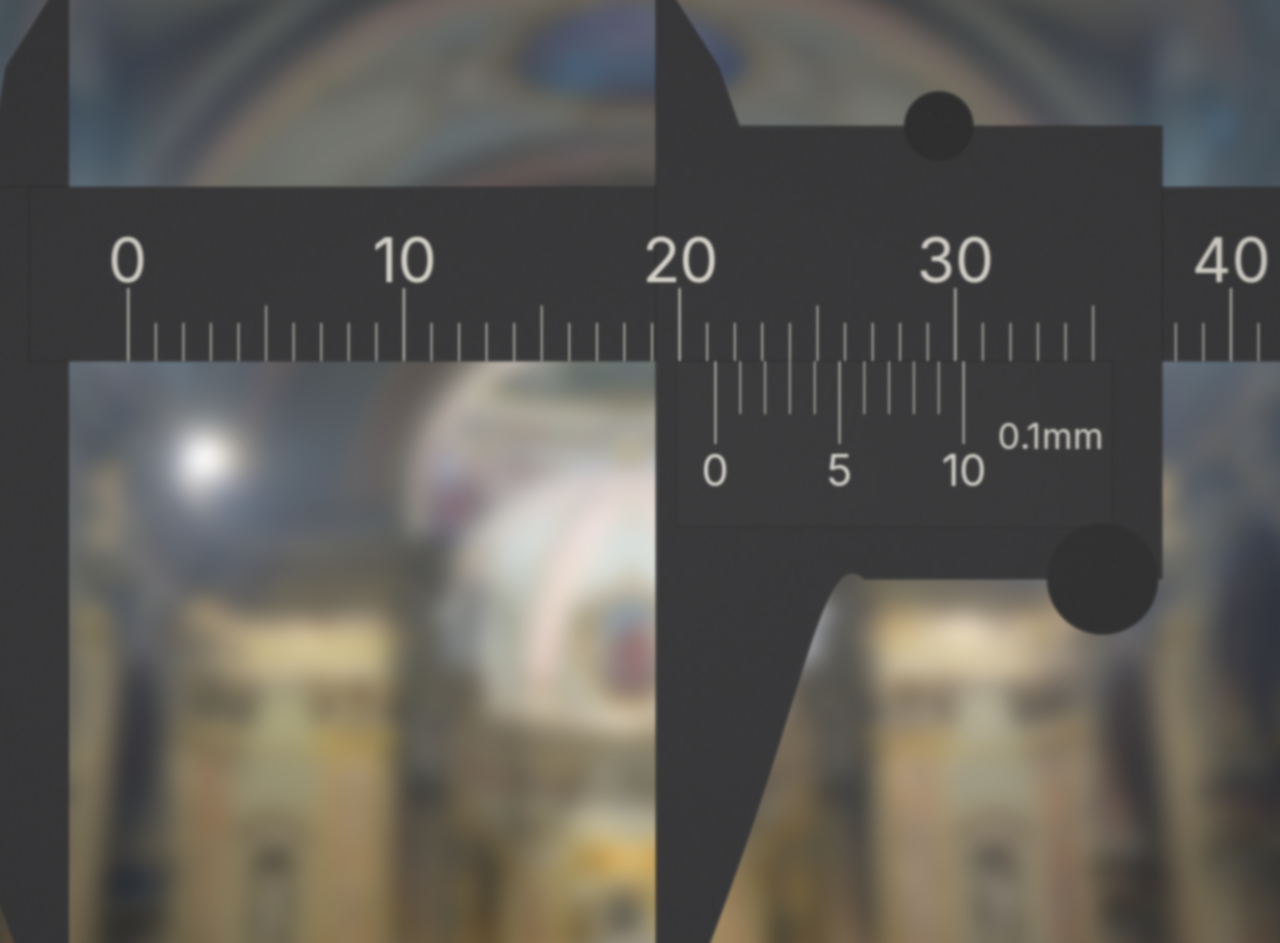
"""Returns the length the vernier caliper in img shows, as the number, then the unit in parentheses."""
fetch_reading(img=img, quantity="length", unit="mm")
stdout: 21.3 (mm)
